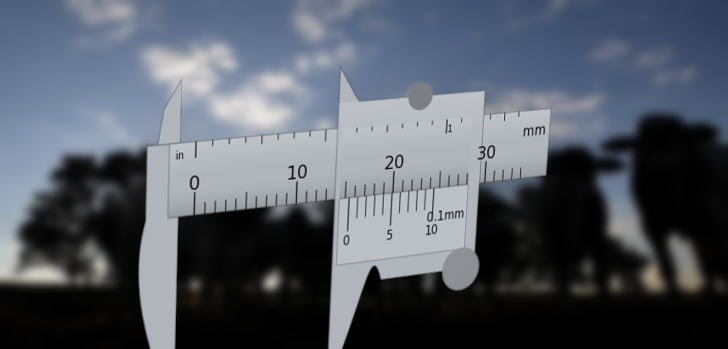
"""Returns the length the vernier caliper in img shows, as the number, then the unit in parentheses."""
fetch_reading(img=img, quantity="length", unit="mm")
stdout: 15.4 (mm)
